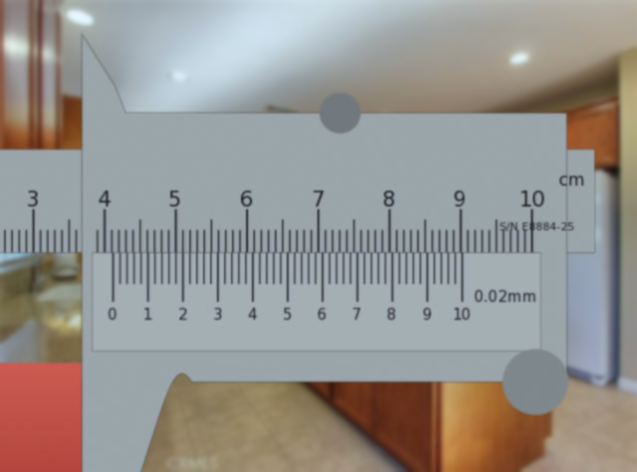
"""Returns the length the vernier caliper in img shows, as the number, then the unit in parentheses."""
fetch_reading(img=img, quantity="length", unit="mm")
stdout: 41.2 (mm)
